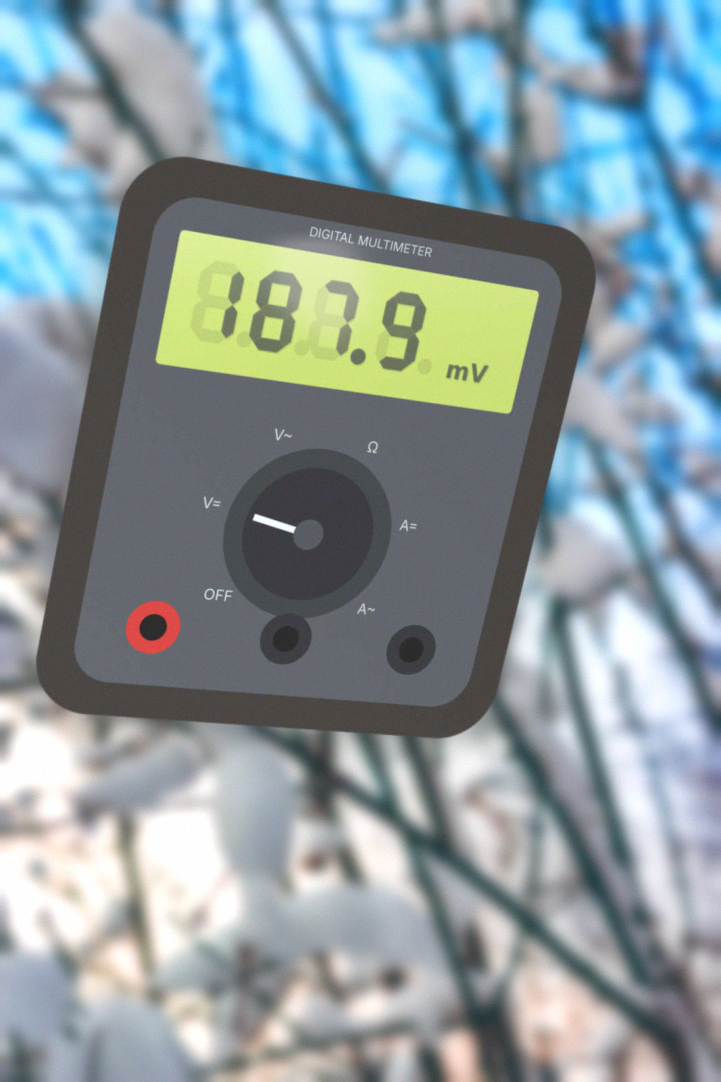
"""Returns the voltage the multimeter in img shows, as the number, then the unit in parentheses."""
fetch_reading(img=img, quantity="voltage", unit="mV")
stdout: 187.9 (mV)
